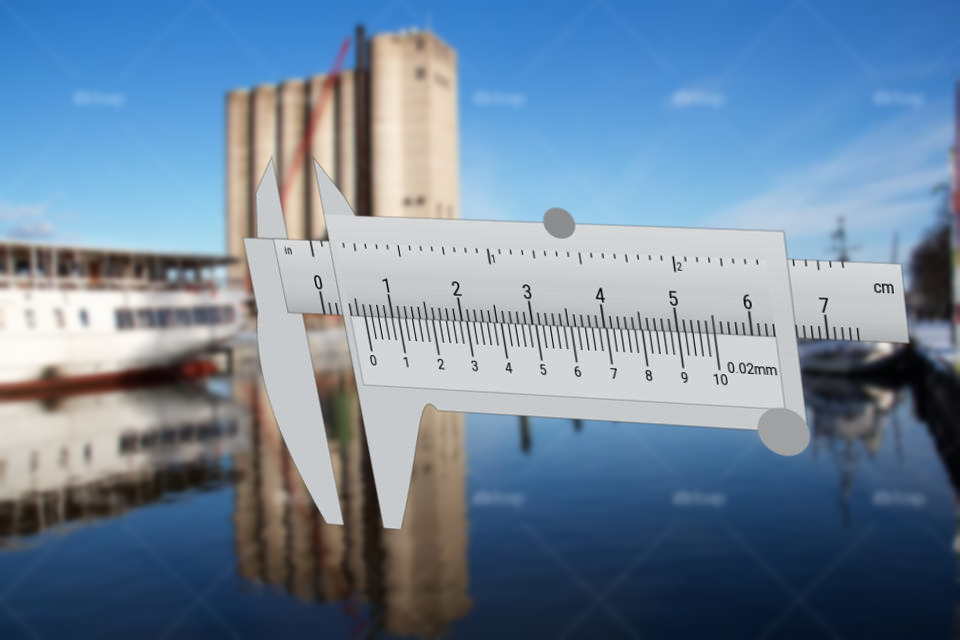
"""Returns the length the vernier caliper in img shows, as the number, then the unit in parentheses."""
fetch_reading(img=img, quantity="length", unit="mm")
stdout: 6.0 (mm)
